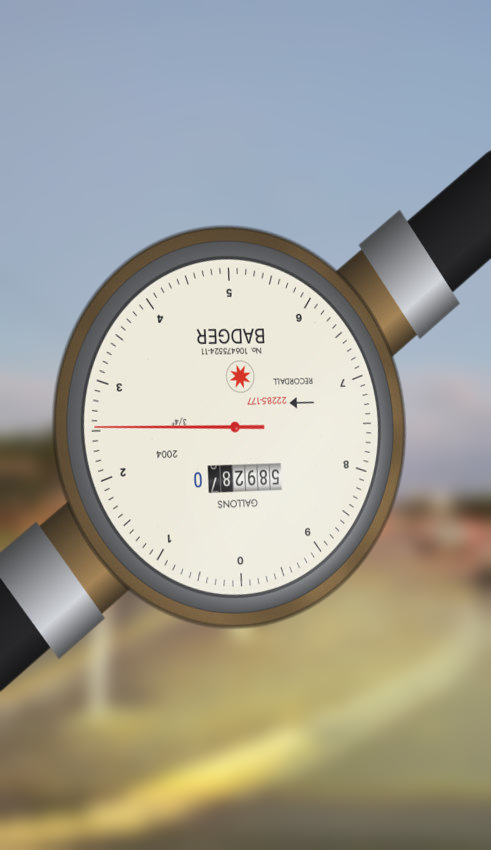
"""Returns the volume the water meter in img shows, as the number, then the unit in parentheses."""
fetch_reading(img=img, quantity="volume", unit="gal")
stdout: 5892872.5 (gal)
